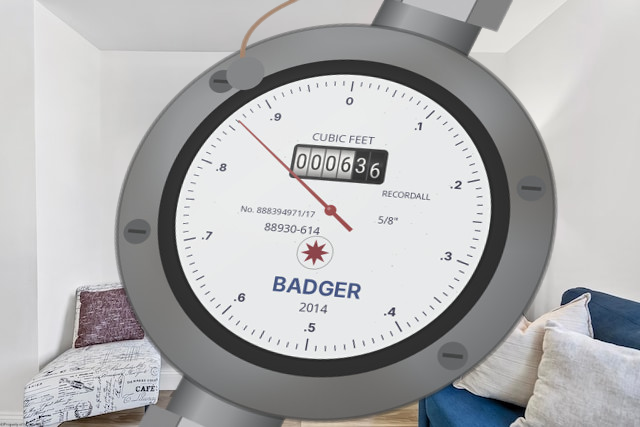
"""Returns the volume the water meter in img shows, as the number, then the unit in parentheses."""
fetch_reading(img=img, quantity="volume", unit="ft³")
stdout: 635.86 (ft³)
